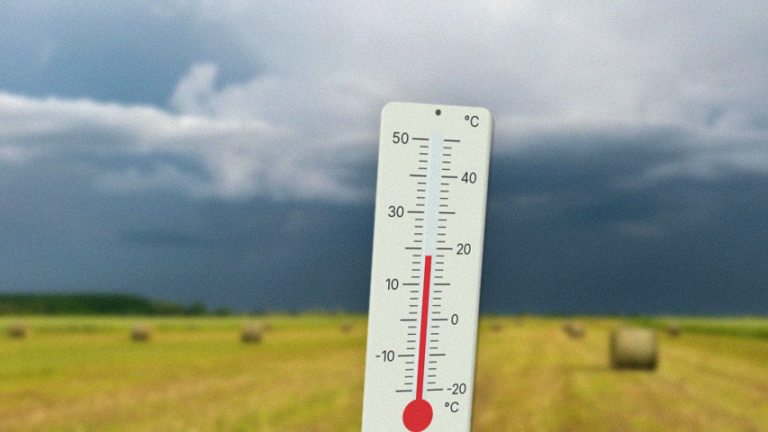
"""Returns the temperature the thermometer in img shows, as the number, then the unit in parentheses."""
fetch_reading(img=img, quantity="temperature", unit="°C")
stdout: 18 (°C)
